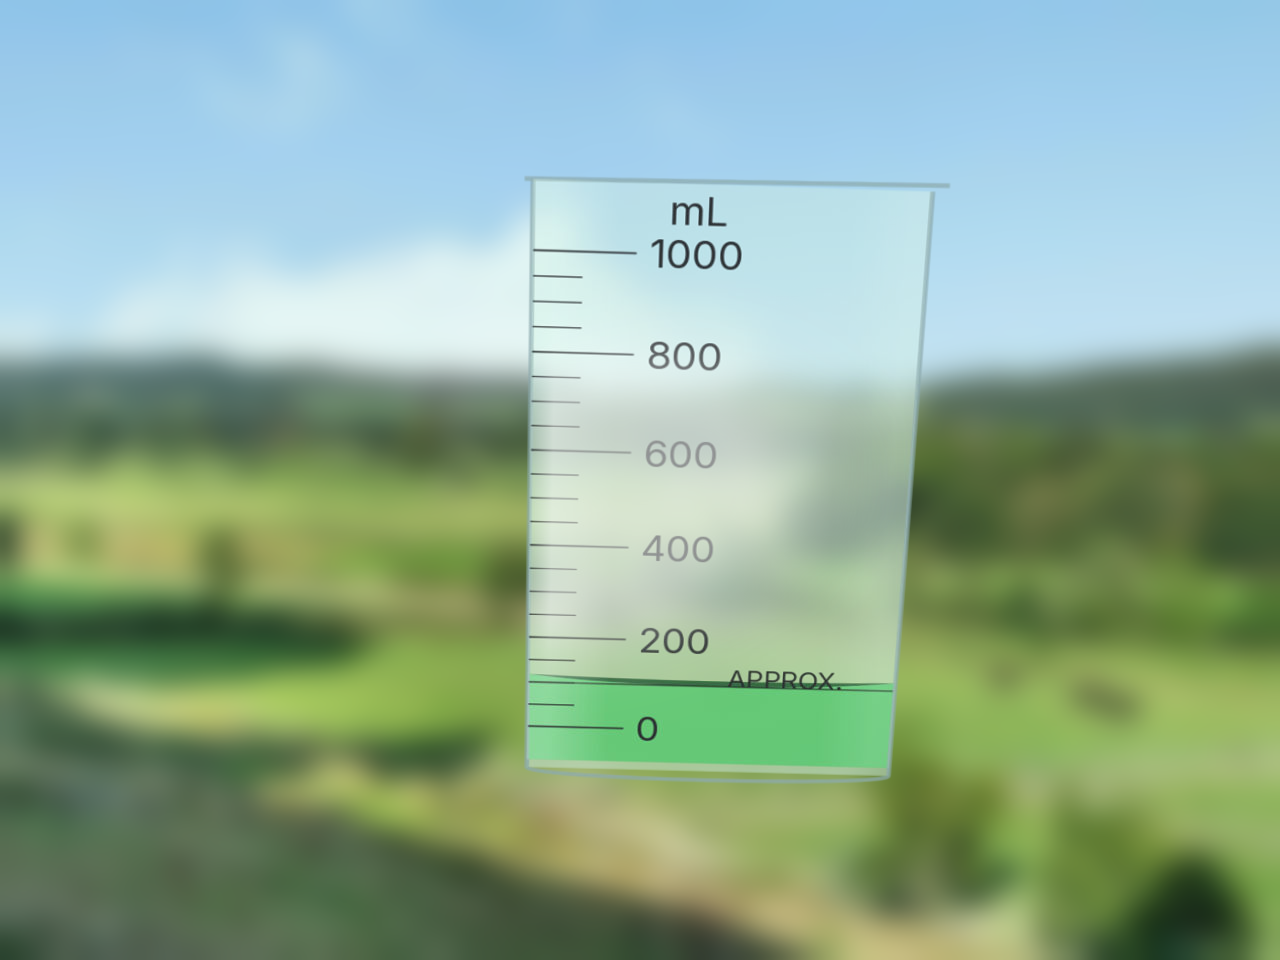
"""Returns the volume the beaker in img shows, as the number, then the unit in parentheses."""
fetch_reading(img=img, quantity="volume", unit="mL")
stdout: 100 (mL)
